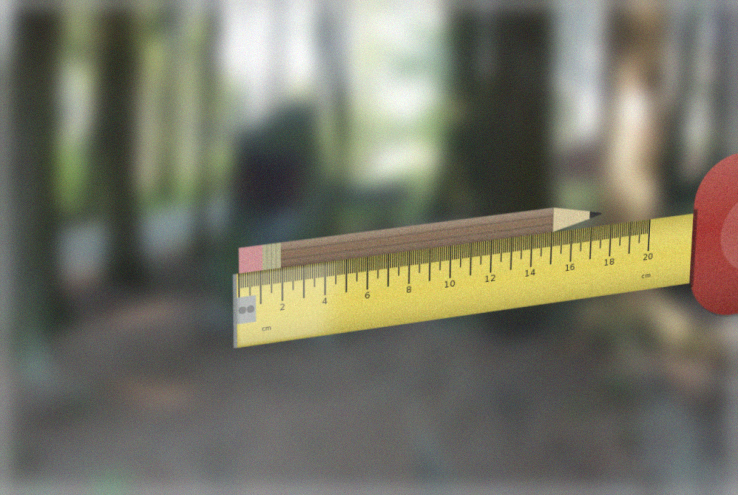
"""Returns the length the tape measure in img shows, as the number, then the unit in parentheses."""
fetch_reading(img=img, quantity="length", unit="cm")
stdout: 17.5 (cm)
